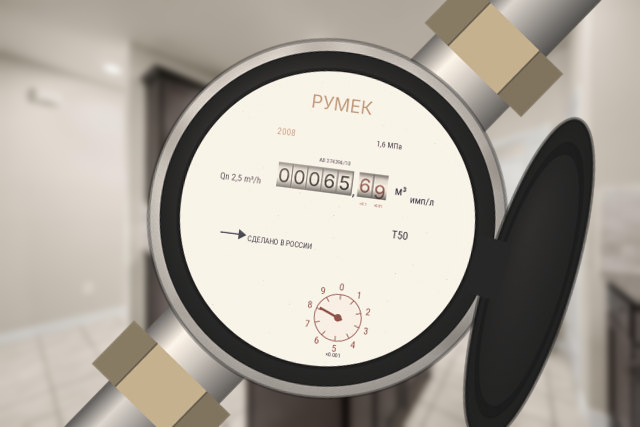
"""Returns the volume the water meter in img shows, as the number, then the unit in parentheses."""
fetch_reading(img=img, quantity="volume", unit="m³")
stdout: 65.688 (m³)
